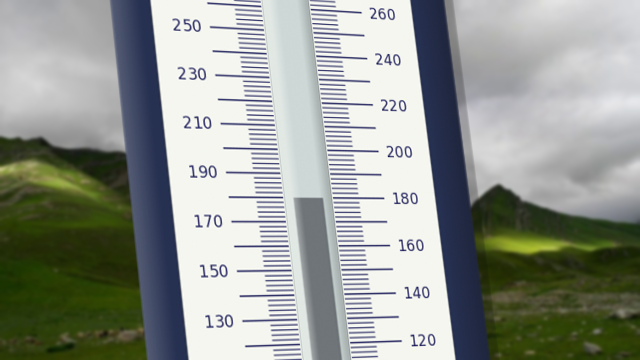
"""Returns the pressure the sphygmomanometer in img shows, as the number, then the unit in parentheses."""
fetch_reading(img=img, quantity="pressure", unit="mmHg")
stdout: 180 (mmHg)
